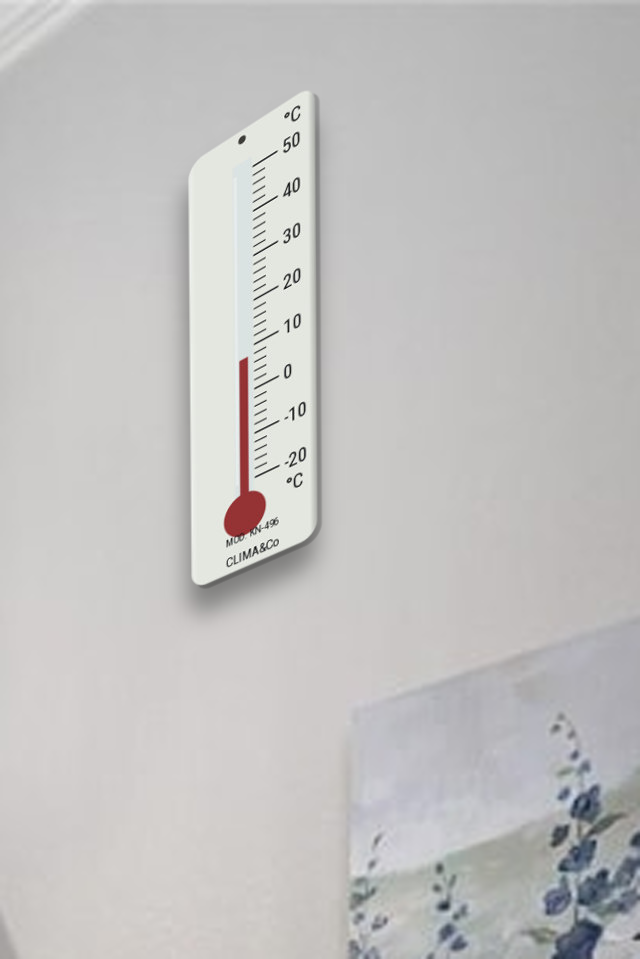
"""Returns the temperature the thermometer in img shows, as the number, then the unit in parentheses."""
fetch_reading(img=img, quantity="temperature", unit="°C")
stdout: 8 (°C)
